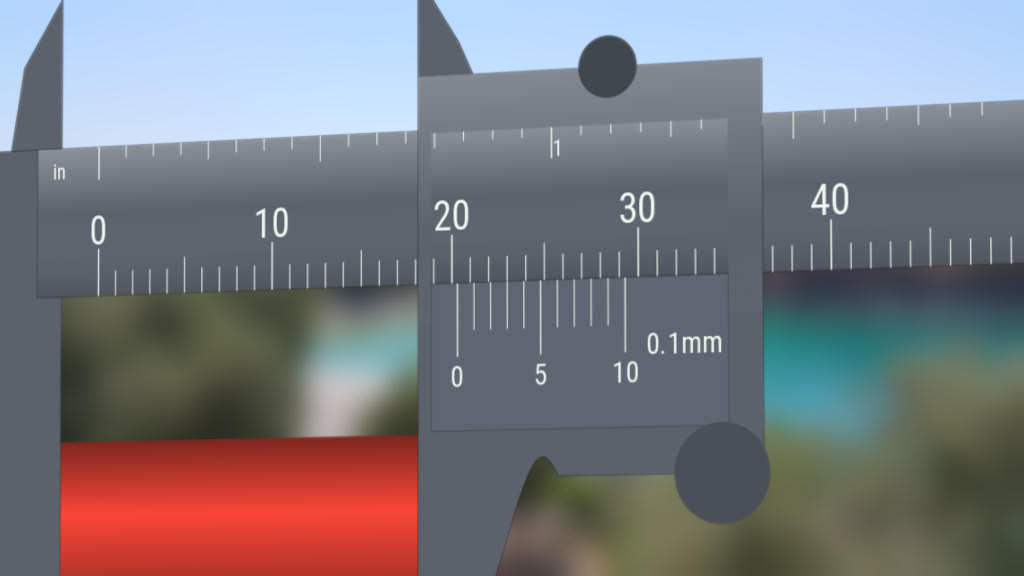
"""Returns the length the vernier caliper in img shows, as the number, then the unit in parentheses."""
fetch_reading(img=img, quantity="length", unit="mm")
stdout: 20.3 (mm)
